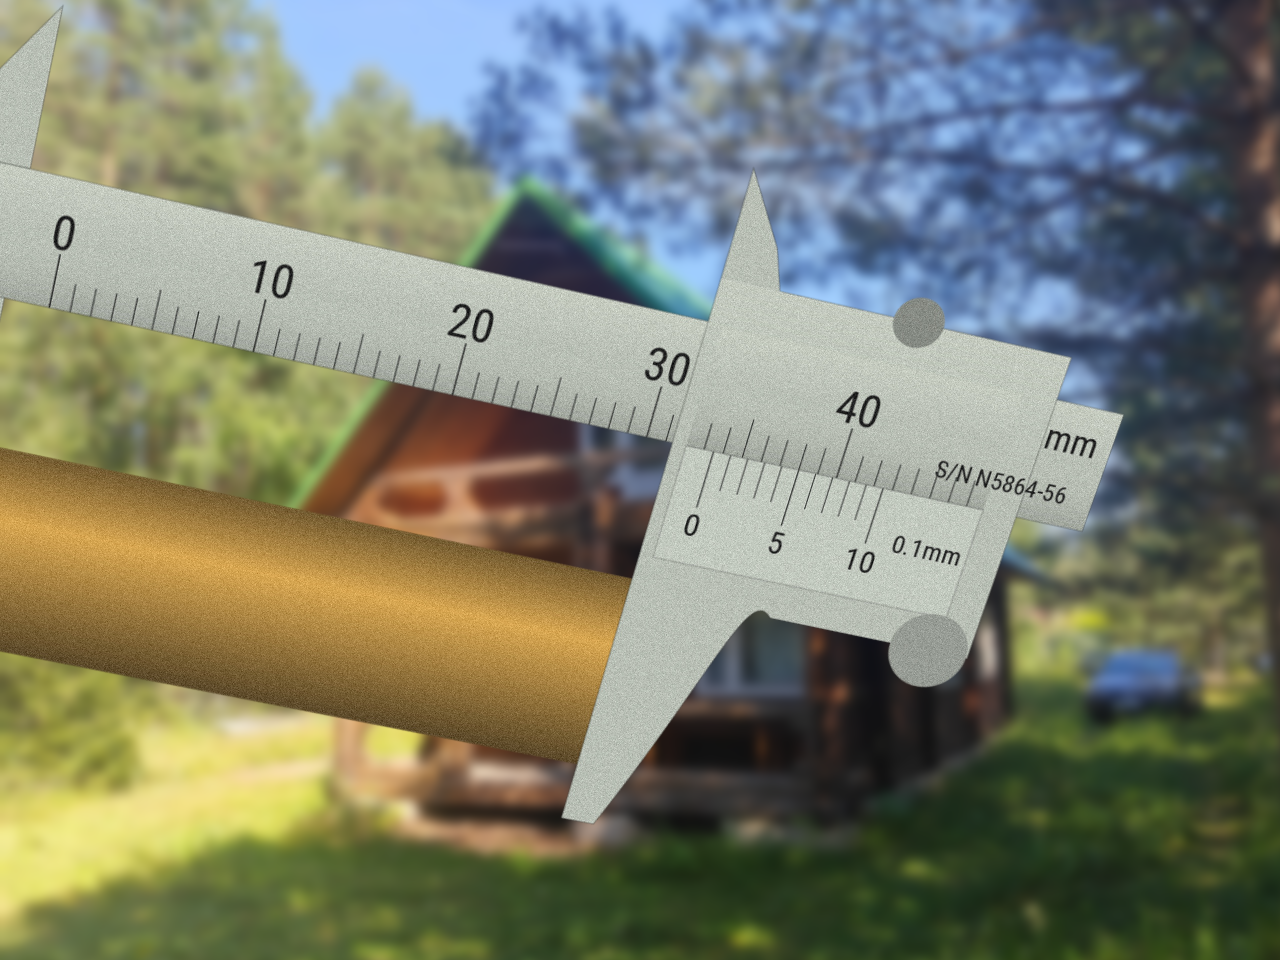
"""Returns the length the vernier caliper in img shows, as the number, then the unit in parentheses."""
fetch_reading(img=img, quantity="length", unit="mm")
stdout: 33.5 (mm)
